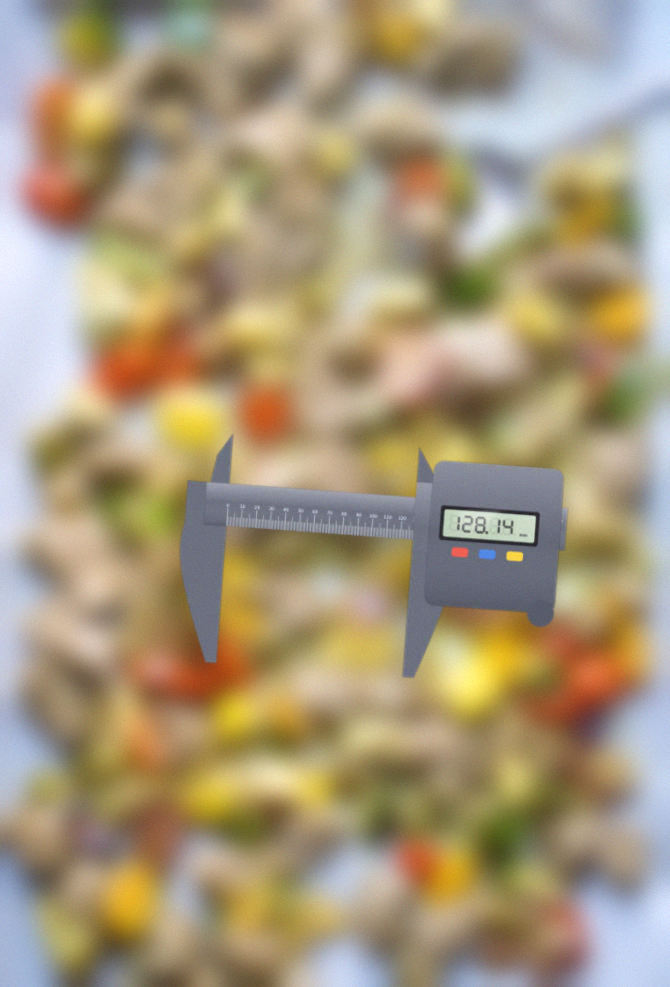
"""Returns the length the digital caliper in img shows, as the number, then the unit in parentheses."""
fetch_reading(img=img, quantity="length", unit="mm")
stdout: 128.14 (mm)
